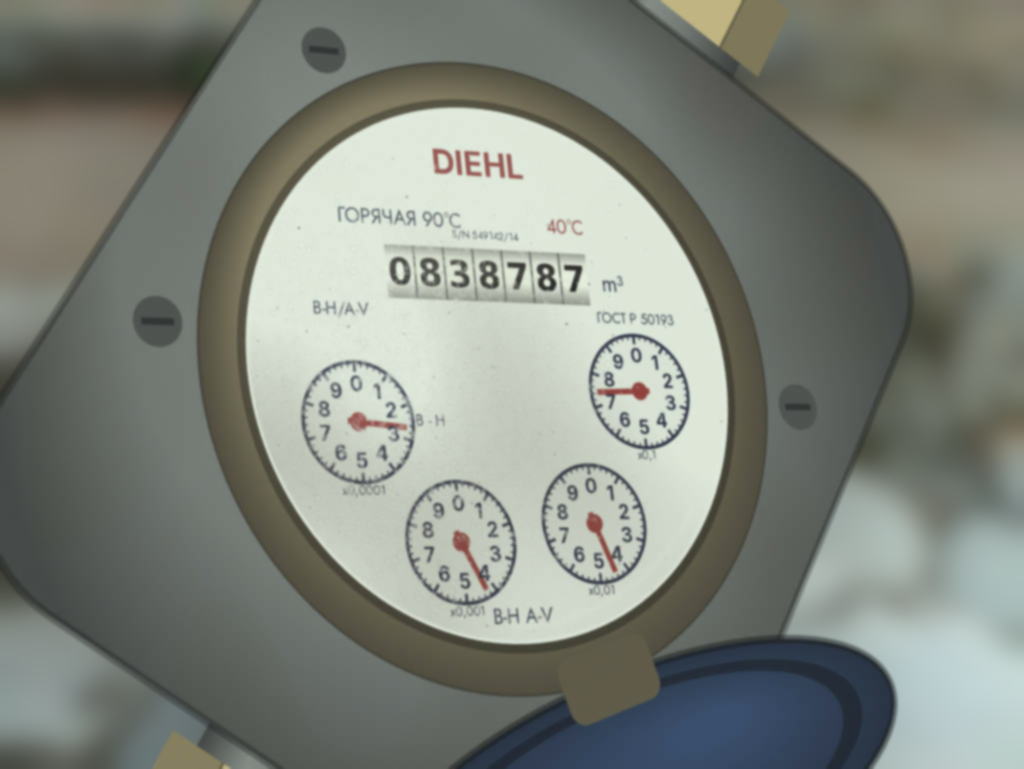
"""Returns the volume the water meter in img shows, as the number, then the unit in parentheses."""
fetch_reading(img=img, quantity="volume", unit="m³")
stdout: 838787.7442 (m³)
